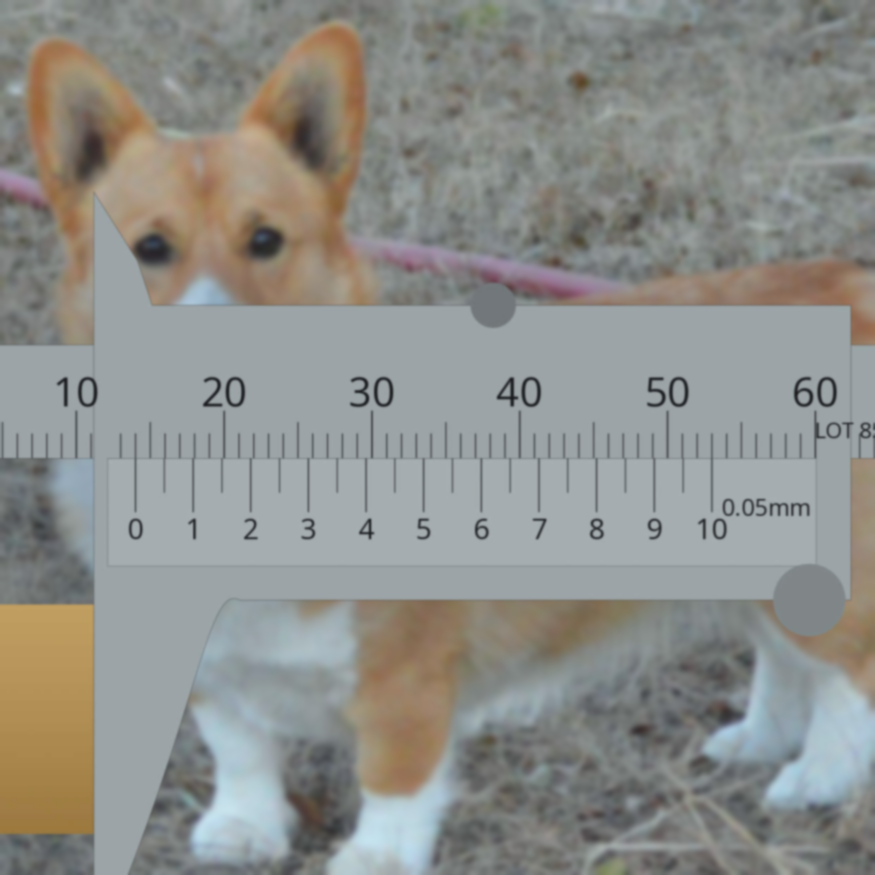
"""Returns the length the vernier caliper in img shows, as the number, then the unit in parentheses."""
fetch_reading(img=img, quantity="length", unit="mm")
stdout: 14.0 (mm)
